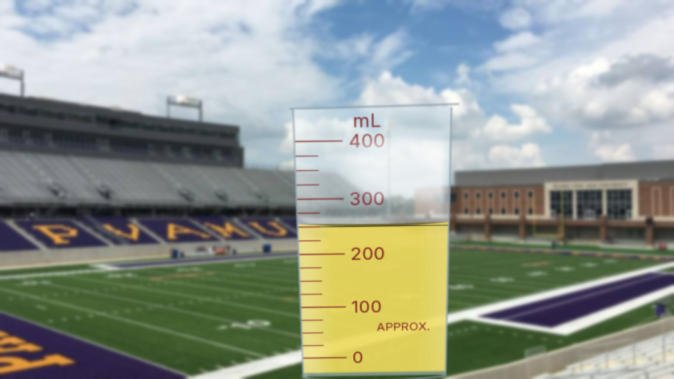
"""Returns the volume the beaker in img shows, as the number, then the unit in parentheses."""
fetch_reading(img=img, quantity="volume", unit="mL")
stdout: 250 (mL)
